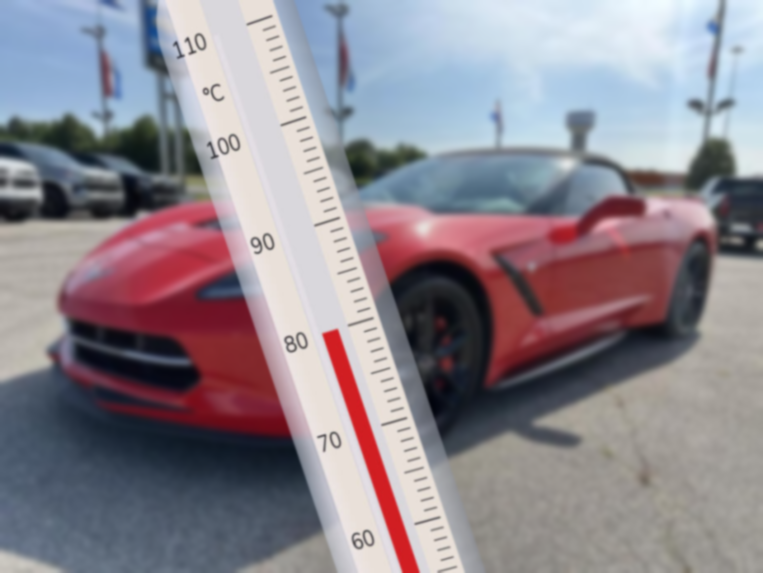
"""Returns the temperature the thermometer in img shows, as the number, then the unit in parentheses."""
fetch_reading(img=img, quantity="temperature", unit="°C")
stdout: 80 (°C)
